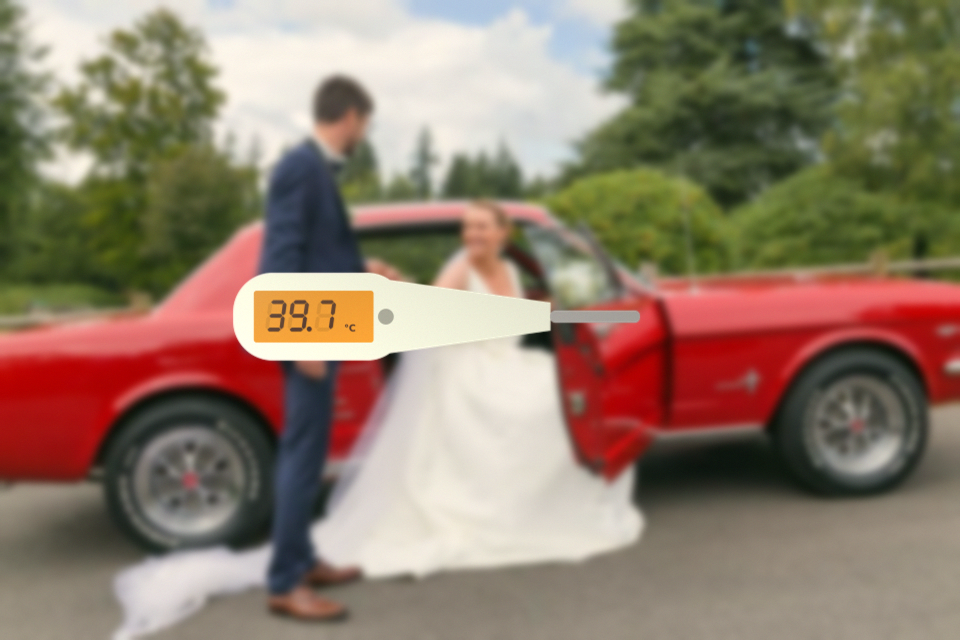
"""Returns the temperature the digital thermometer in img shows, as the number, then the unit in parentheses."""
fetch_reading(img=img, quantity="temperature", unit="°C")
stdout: 39.7 (°C)
